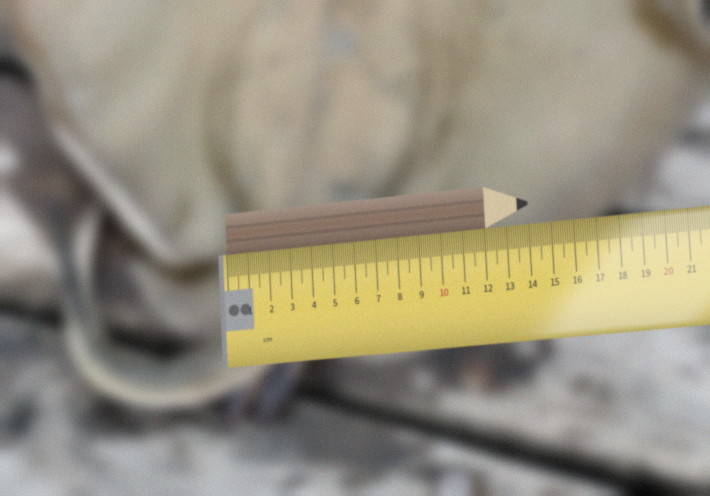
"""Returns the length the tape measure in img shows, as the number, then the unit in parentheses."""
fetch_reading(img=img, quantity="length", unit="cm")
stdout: 14 (cm)
